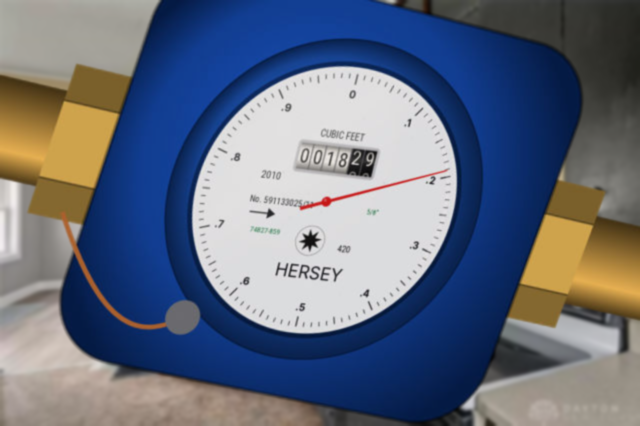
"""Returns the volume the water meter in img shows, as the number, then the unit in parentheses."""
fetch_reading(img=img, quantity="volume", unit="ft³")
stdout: 1829.19 (ft³)
